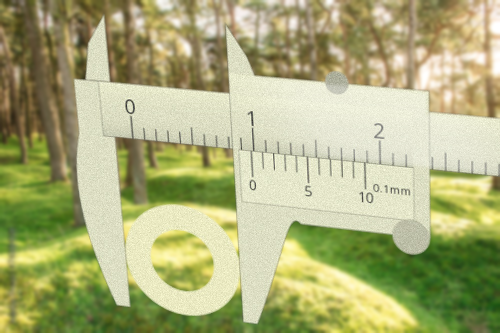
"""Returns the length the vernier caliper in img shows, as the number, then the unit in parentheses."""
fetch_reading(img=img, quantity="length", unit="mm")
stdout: 9.8 (mm)
